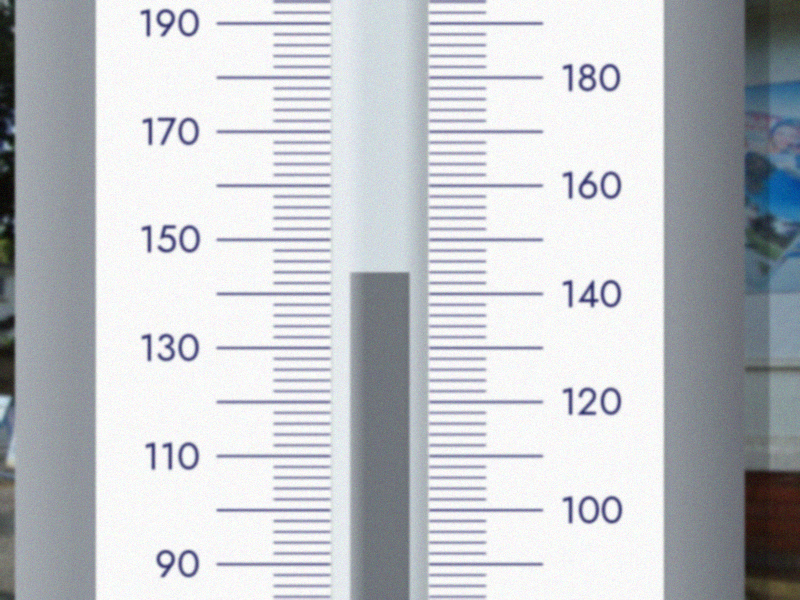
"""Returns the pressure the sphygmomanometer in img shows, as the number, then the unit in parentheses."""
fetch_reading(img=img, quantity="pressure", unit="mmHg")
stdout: 144 (mmHg)
